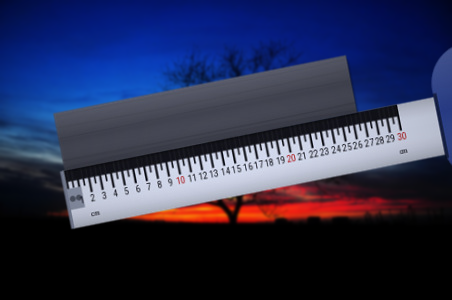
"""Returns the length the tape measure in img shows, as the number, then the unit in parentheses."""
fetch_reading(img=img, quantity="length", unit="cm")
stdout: 26.5 (cm)
